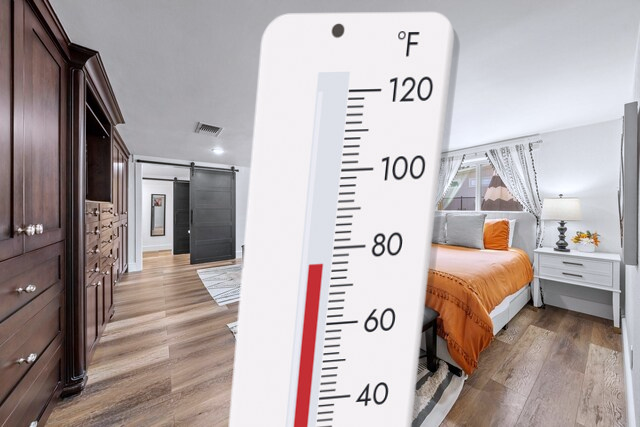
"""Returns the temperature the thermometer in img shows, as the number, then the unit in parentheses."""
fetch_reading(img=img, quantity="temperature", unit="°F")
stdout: 76 (°F)
